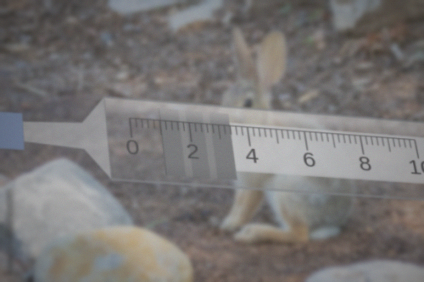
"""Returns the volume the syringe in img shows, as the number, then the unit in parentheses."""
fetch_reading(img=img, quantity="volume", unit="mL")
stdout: 1 (mL)
